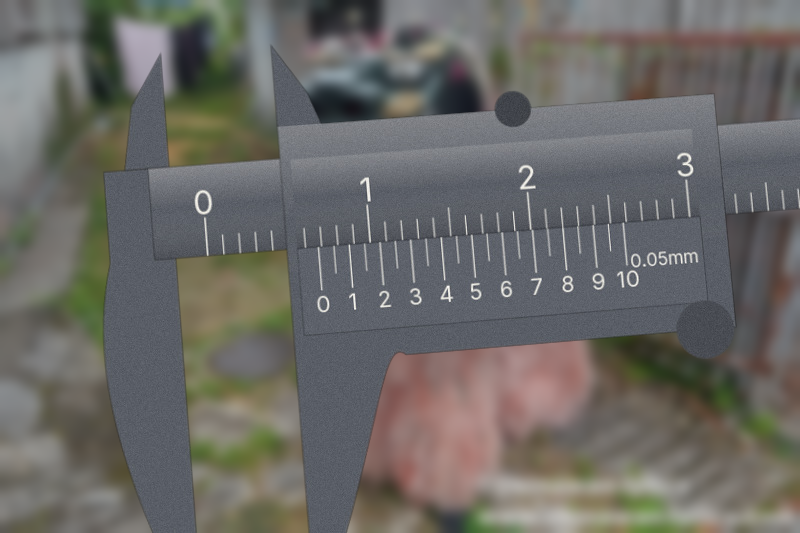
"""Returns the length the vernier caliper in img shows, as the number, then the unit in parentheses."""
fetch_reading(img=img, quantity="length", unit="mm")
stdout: 6.8 (mm)
